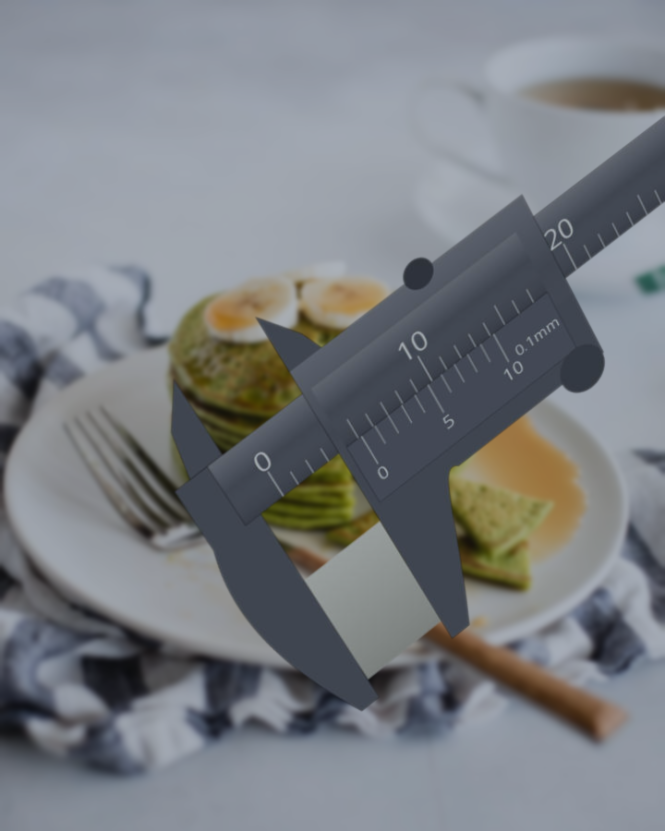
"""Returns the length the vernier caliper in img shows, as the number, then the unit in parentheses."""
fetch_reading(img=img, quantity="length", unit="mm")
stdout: 5.2 (mm)
